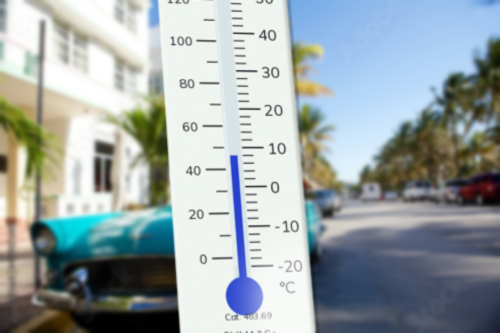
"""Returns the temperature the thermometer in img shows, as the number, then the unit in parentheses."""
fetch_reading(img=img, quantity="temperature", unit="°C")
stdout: 8 (°C)
